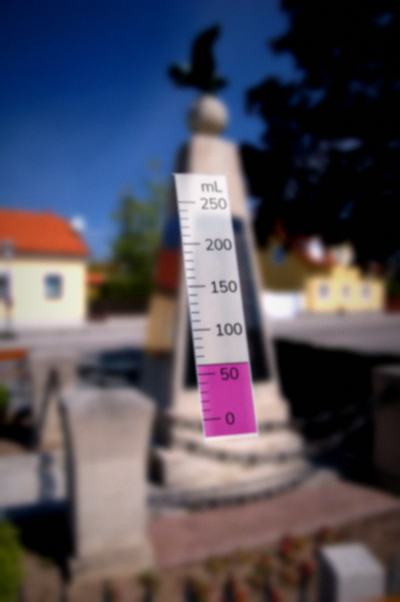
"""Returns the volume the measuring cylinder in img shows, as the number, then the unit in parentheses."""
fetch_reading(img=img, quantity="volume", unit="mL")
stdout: 60 (mL)
